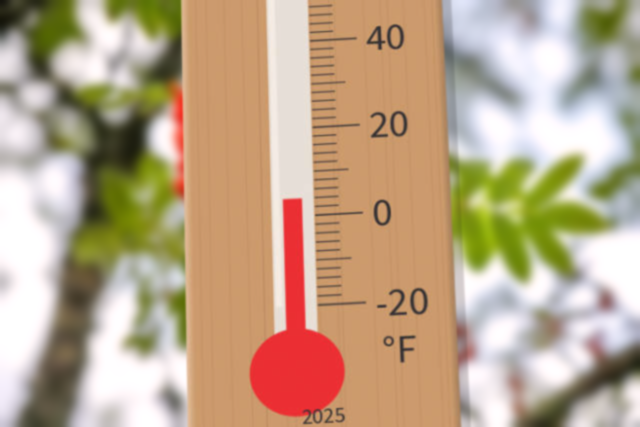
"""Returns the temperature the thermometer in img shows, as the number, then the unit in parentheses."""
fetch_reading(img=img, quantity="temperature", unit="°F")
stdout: 4 (°F)
